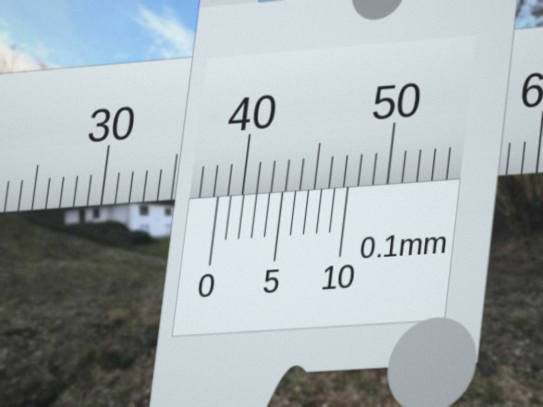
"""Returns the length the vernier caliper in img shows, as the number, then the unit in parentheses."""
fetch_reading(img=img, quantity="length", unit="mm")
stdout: 38.3 (mm)
